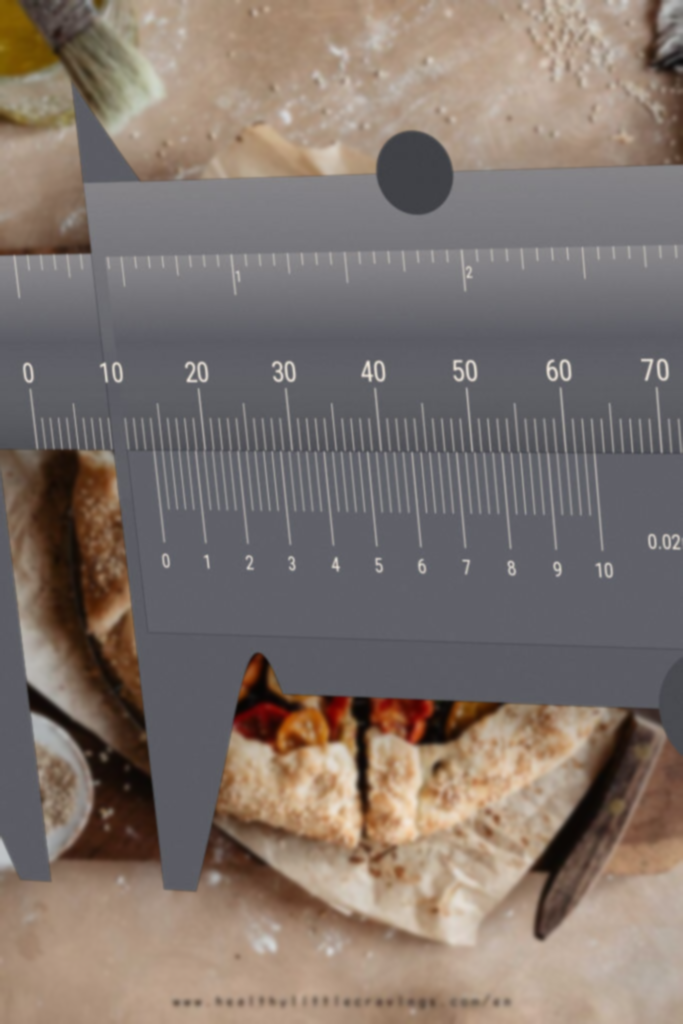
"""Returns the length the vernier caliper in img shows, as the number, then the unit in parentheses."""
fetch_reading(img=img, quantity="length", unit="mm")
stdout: 14.0 (mm)
